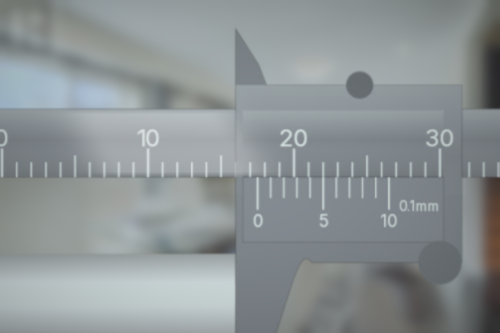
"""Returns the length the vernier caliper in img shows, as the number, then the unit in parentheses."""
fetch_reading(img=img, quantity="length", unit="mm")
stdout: 17.5 (mm)
